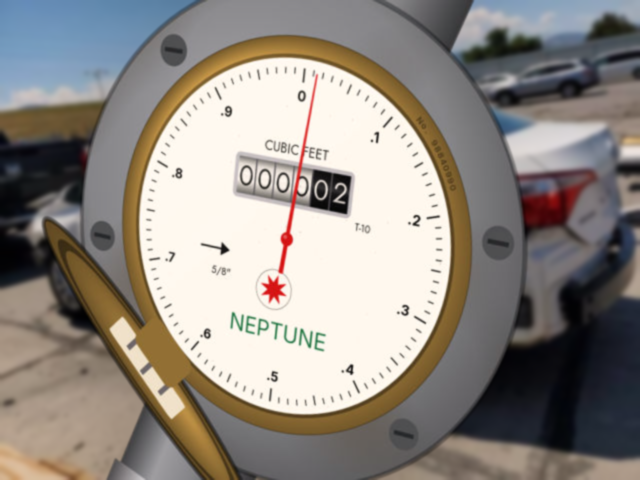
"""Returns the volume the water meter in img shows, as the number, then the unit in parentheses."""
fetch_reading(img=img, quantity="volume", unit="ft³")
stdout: 2.01 (ft³)
